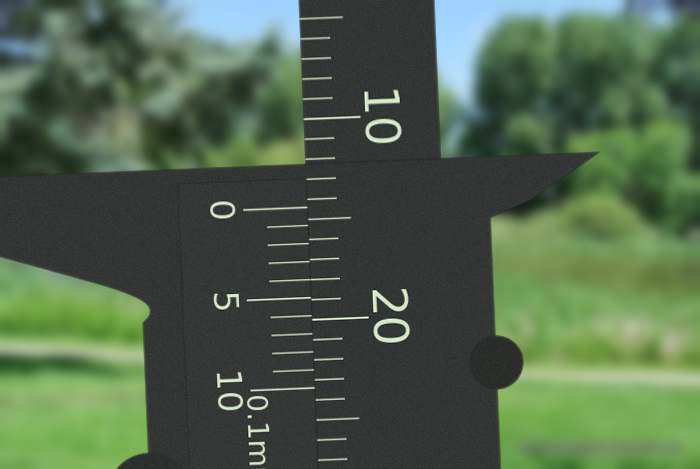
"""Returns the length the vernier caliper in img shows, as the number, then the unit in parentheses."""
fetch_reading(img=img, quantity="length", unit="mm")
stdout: 14.4 (mm)
